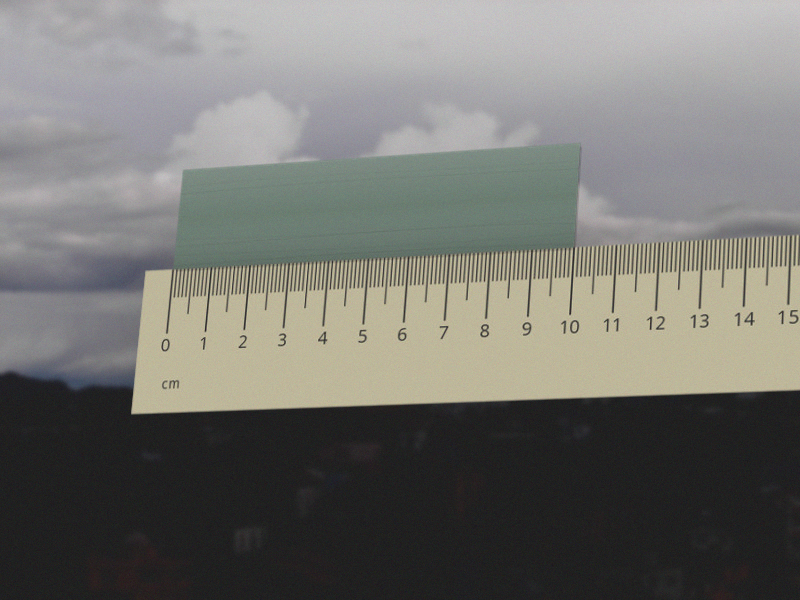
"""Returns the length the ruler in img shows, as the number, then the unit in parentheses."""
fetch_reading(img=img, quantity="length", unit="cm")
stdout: 10 (cm)
